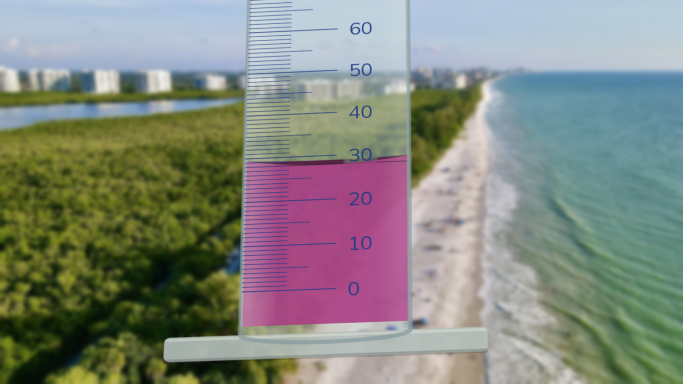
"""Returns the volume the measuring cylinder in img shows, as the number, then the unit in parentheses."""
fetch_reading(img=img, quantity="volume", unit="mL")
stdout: 28 (mL)
